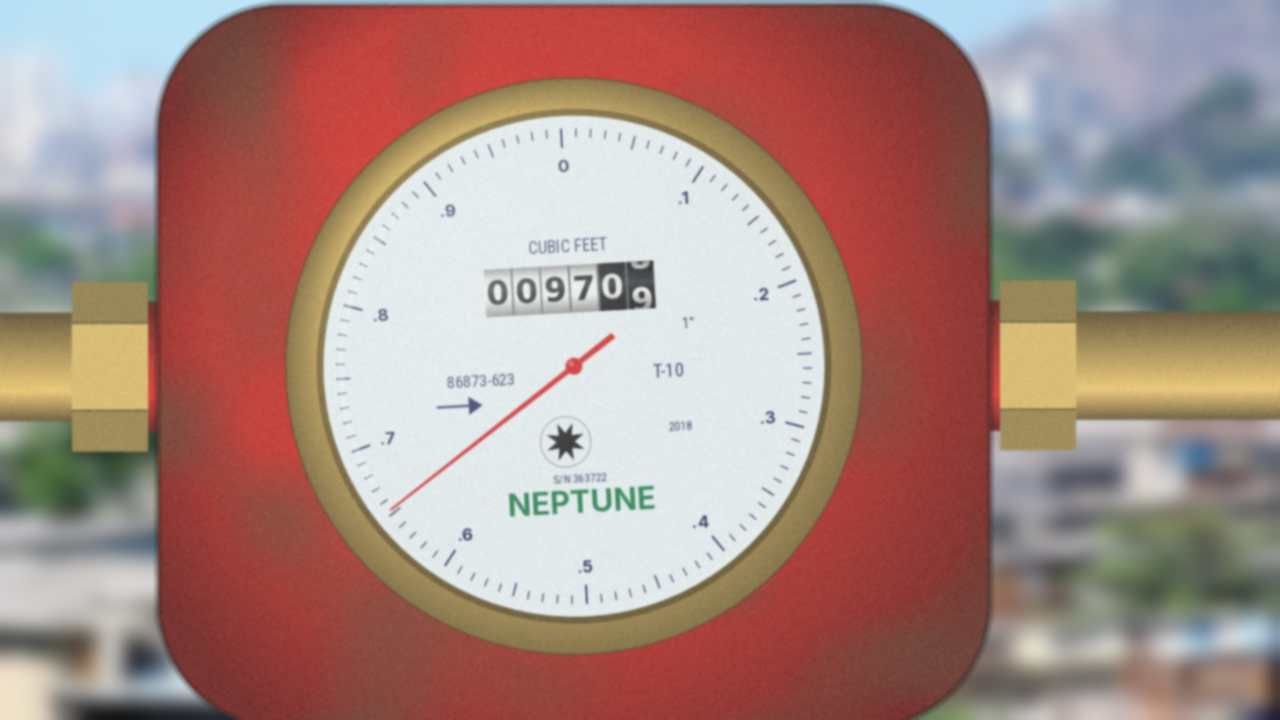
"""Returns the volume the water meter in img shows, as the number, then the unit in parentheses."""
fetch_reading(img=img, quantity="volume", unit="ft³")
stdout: 9708.65 (ft³)
